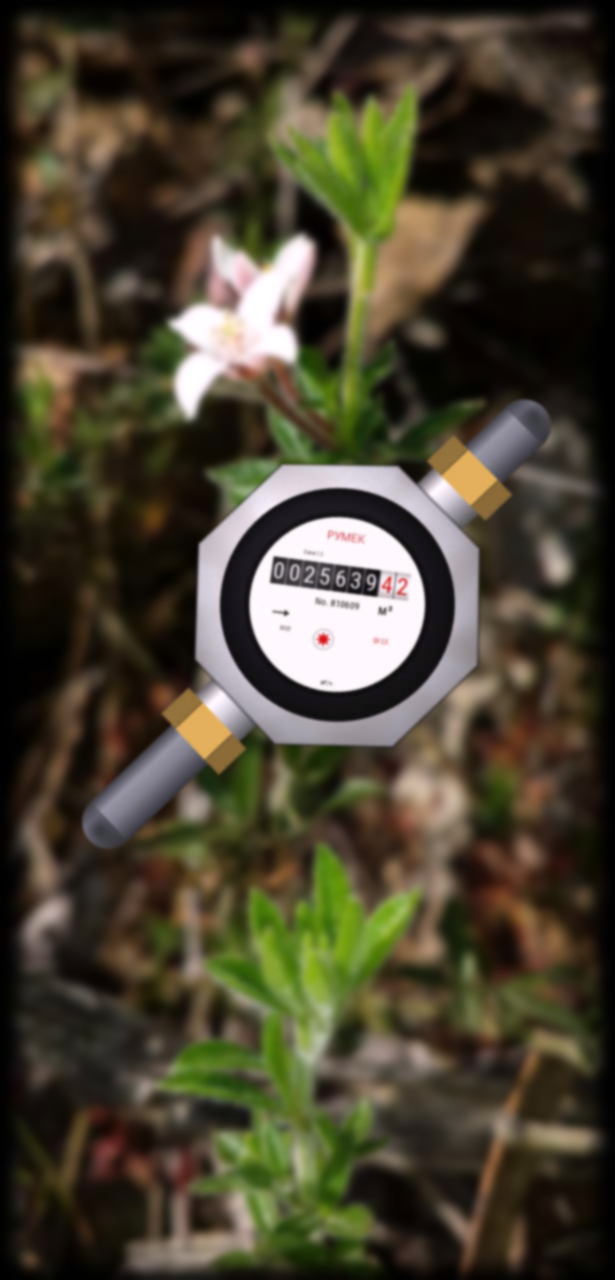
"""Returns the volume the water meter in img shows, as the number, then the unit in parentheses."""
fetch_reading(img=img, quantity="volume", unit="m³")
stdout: 25639.42 (m³)
